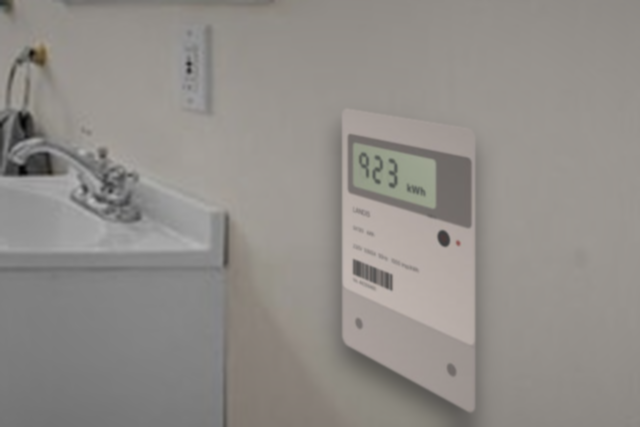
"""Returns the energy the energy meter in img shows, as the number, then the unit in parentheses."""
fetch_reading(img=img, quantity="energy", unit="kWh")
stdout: 923 (kWh)
